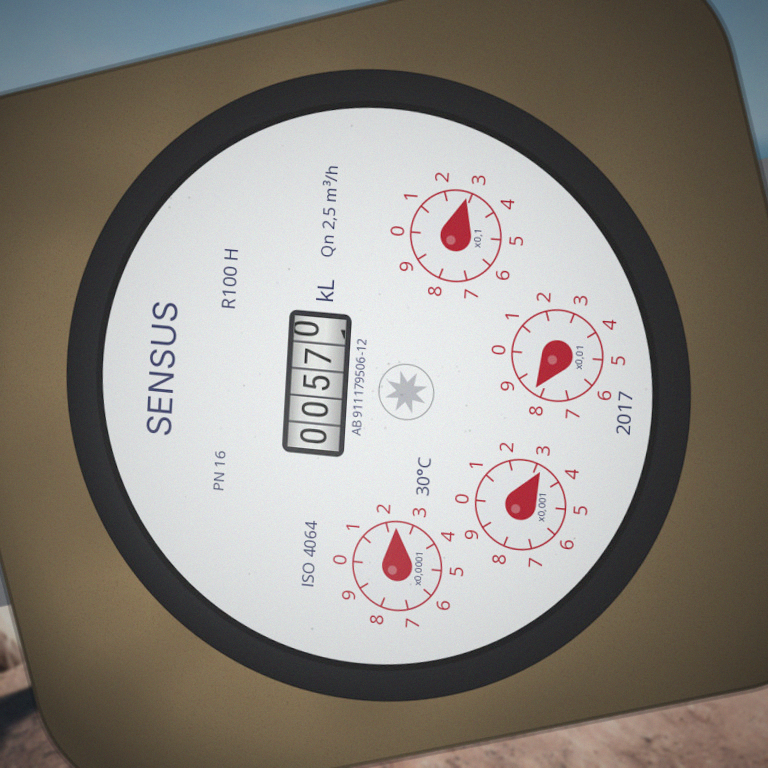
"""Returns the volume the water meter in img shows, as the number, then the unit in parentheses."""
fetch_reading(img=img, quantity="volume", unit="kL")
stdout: 570.2832 (kL)
